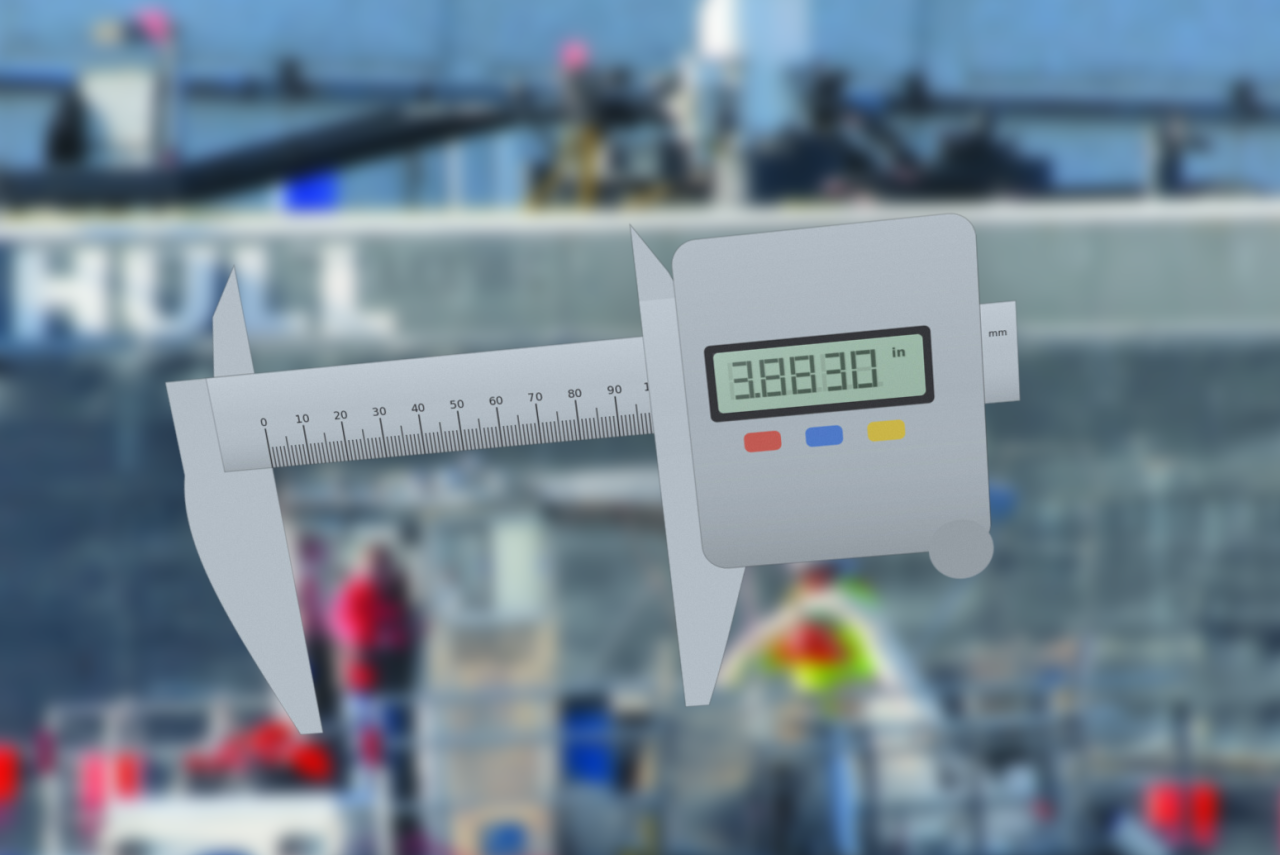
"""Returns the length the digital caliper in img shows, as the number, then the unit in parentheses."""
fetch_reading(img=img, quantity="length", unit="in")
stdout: 3.8830 (in)
